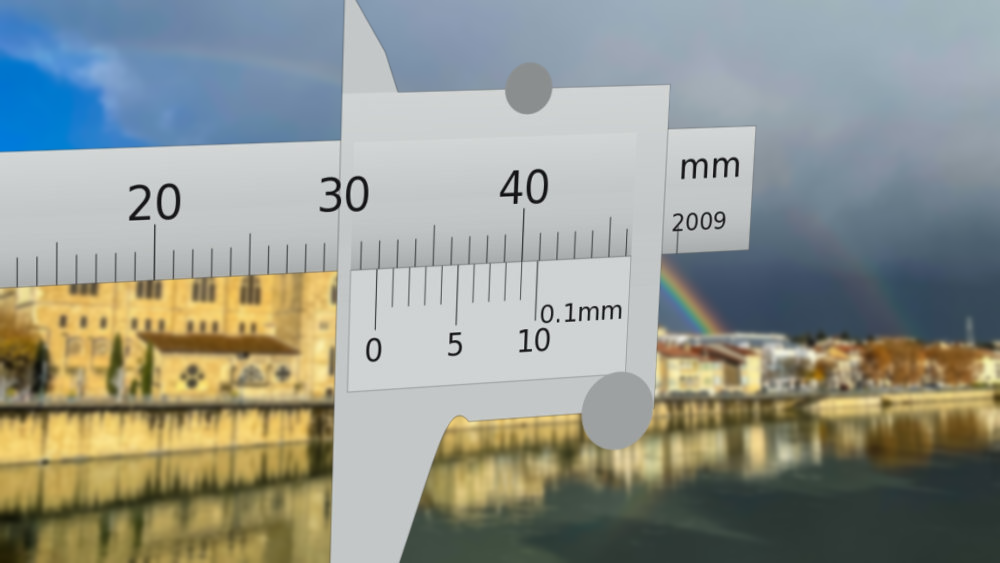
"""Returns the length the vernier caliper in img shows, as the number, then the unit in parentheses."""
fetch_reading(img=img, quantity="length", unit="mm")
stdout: 31.9 (mm)
